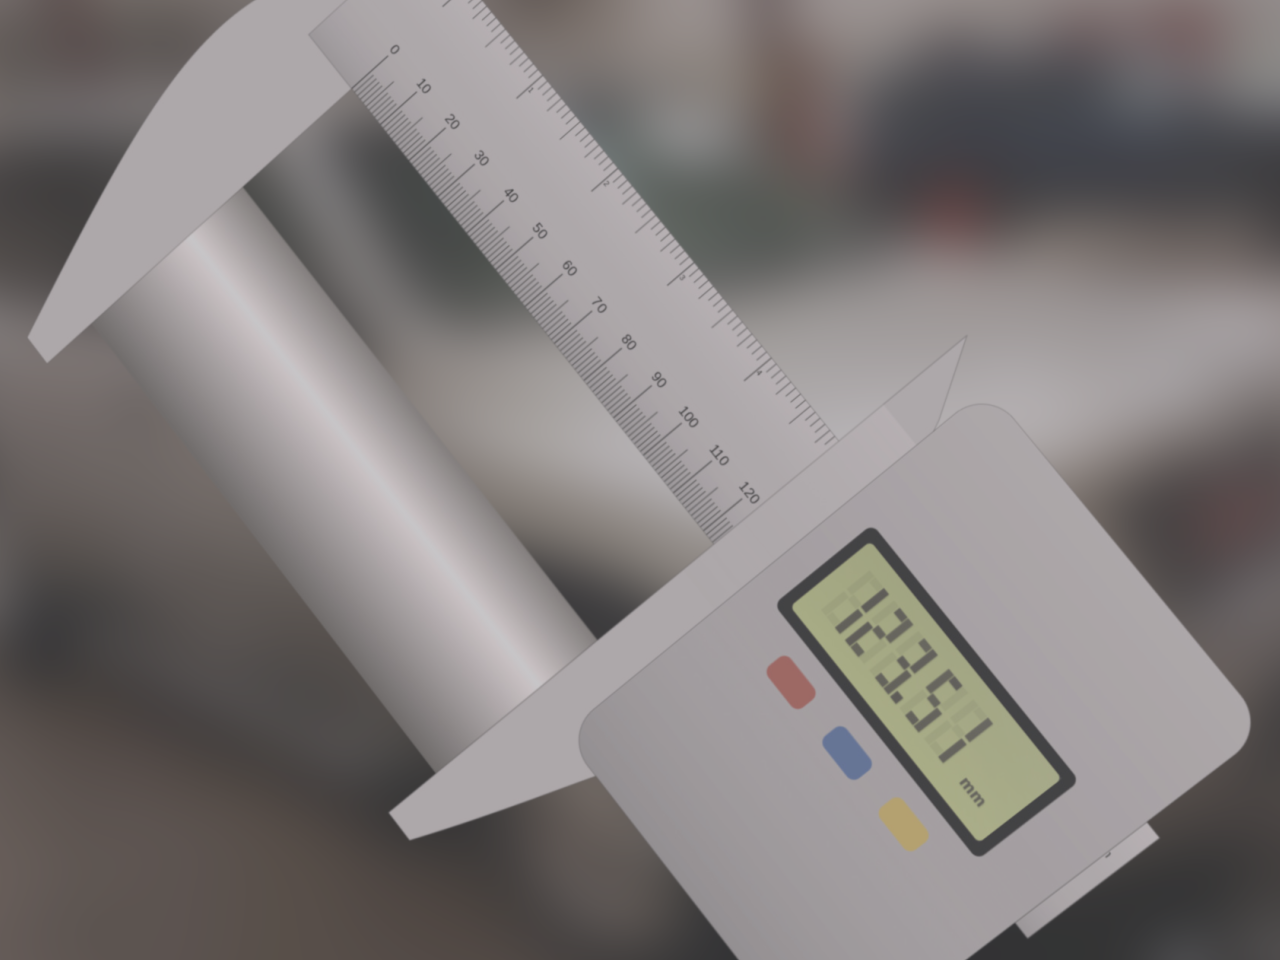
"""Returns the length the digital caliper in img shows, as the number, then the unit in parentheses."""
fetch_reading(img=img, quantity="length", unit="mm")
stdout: 123.51 (mm)
